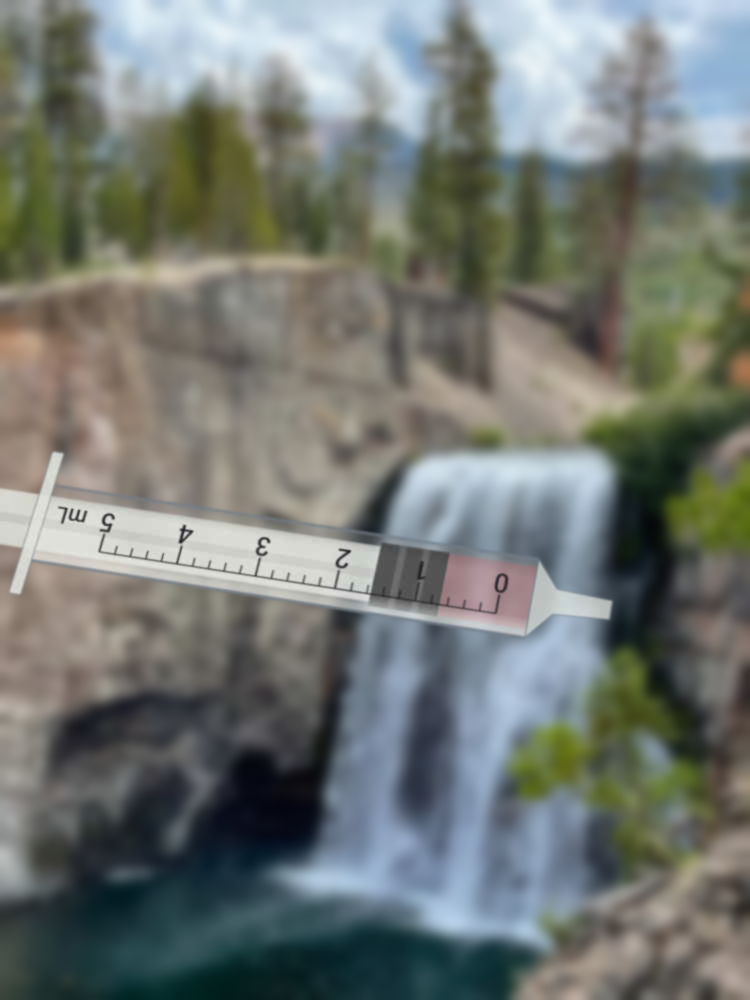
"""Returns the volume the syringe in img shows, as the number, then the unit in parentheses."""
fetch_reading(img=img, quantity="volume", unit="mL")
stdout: 0.7 (mL)
